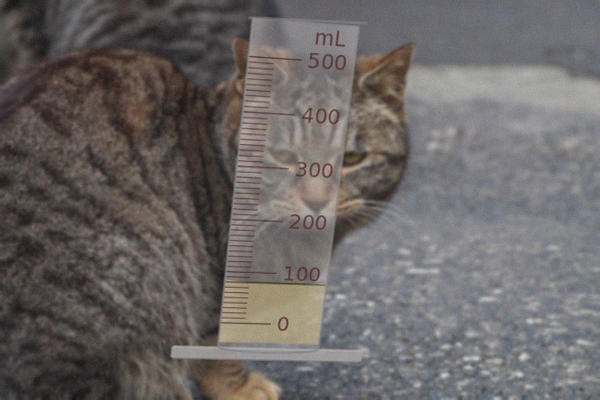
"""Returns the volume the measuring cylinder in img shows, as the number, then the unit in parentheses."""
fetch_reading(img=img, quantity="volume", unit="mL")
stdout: 80 (mL)
